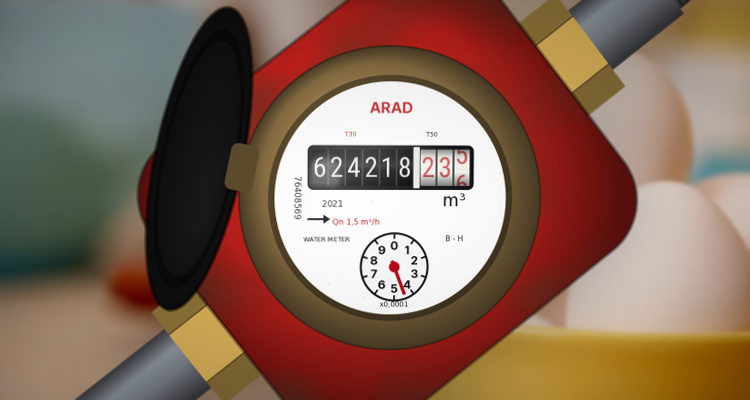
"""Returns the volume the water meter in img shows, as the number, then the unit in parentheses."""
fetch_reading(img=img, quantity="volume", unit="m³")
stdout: 624218.2354 (m³)
